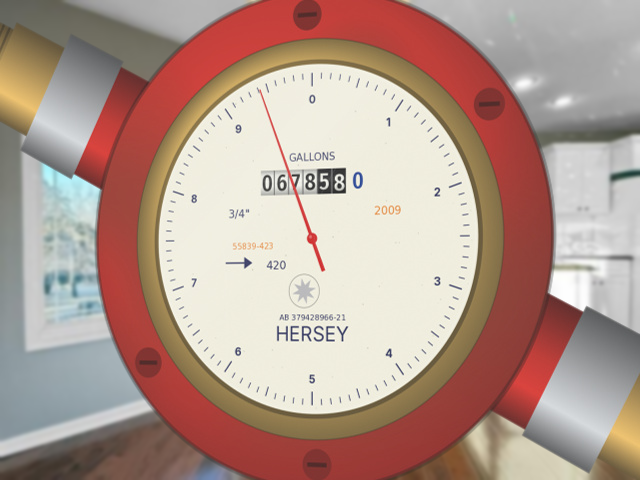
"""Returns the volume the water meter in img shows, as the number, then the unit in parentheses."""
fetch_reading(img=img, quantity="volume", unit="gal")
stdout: 678579.4 (gal)
